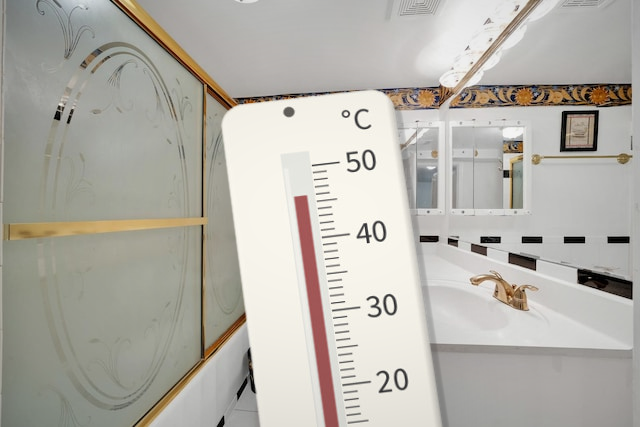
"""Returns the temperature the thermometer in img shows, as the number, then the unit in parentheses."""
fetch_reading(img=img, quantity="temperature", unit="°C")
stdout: 46 (°C)
